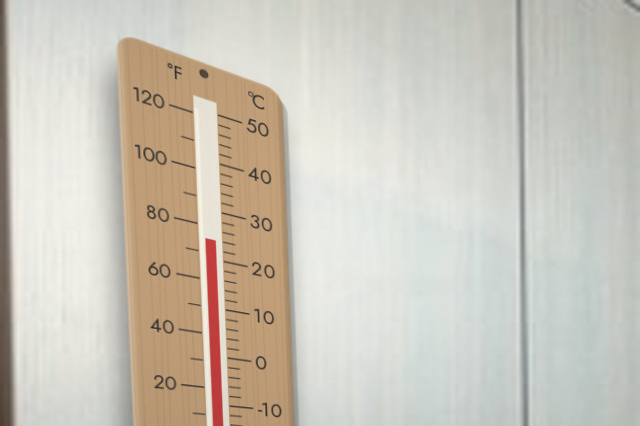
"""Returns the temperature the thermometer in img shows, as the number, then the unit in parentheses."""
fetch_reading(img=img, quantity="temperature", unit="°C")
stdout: 24 (°C)
